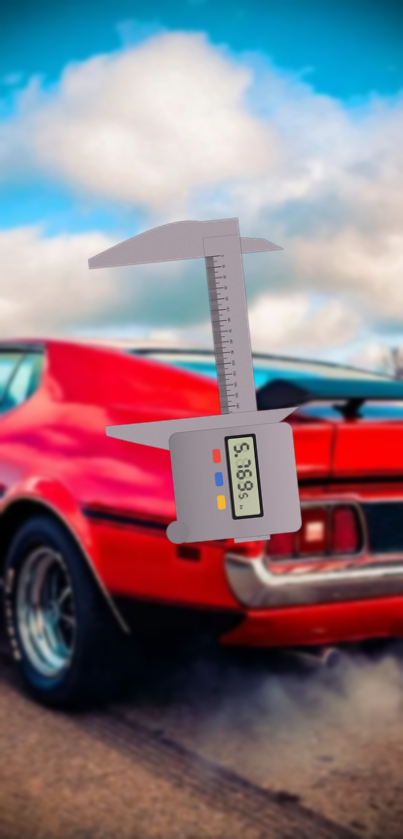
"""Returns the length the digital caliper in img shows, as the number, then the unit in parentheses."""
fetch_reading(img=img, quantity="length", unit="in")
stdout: 5.7695 (in)
